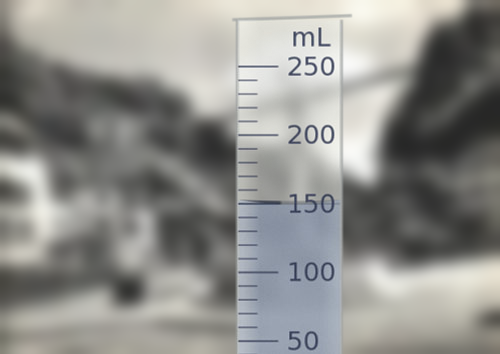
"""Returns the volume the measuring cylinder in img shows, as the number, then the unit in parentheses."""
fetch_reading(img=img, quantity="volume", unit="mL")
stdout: 150 (mL)
